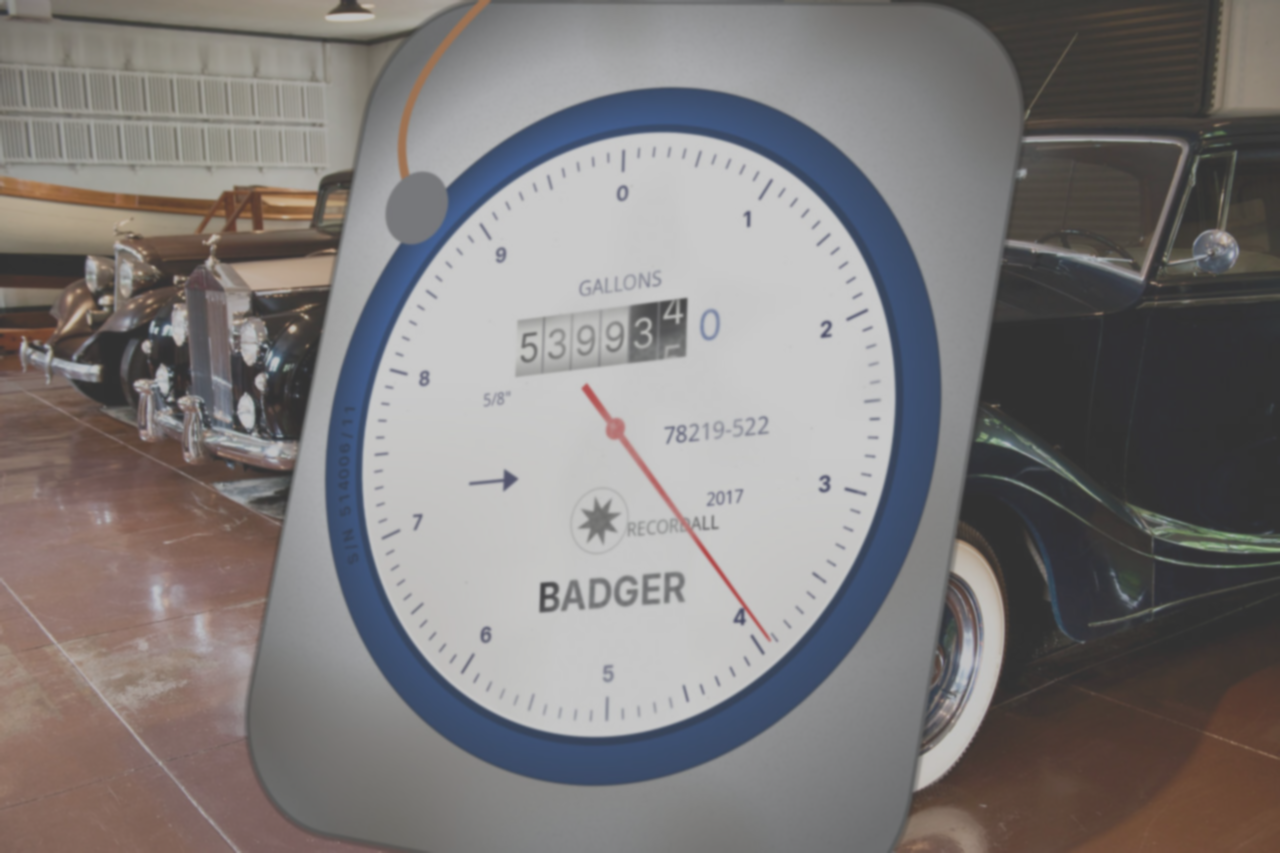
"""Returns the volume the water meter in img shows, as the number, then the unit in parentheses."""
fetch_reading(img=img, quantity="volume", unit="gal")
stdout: 5399343.9 (gal)
